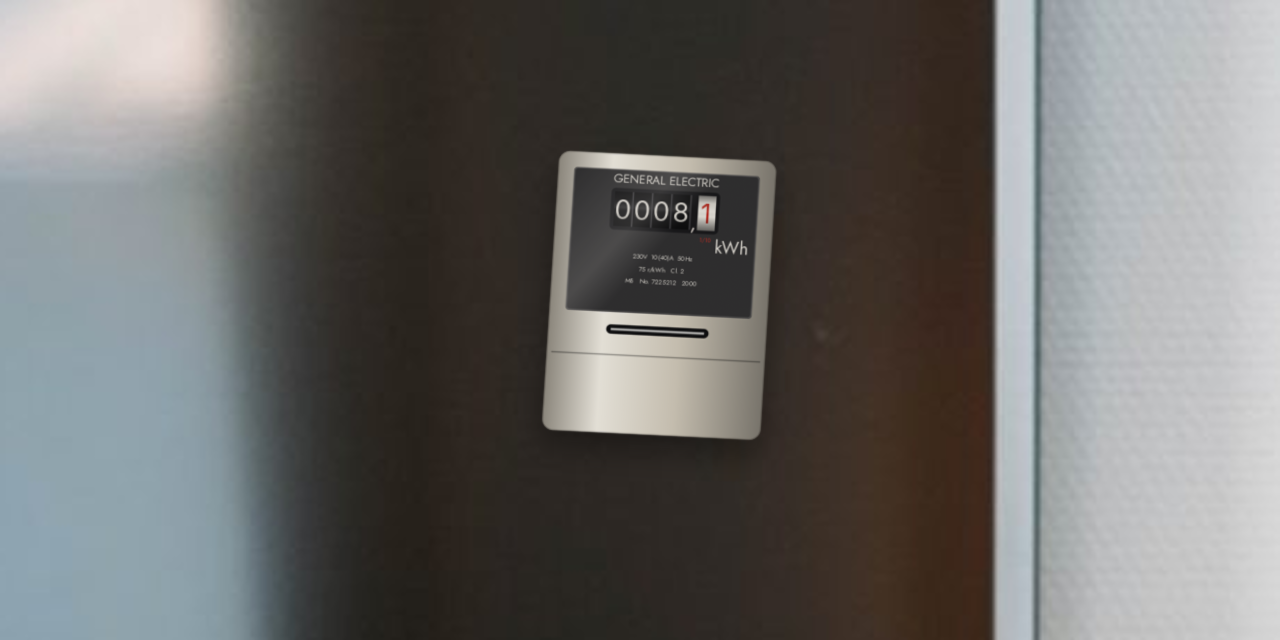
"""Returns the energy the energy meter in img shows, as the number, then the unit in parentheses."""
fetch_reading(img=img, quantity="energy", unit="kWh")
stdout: 8.1 (kWh)
